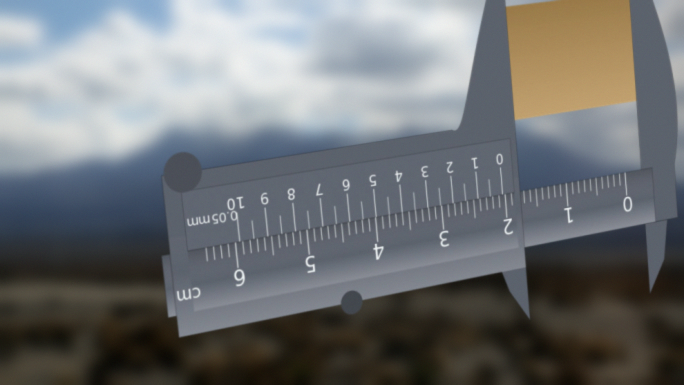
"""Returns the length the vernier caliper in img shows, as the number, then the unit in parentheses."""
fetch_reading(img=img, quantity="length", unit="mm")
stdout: 20.4 (mm)
